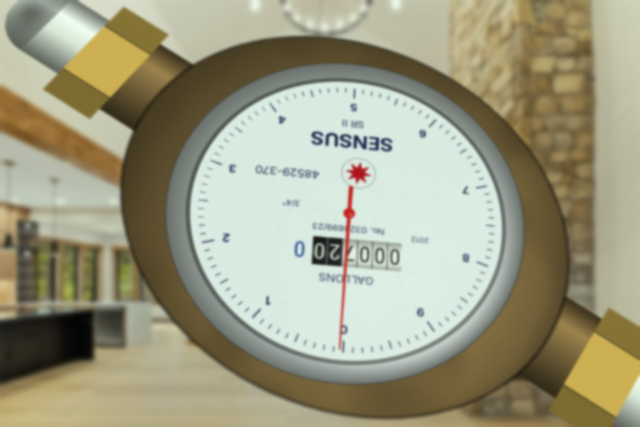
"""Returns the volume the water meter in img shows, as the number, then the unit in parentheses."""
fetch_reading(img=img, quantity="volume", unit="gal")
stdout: 7200.0 (gal)
